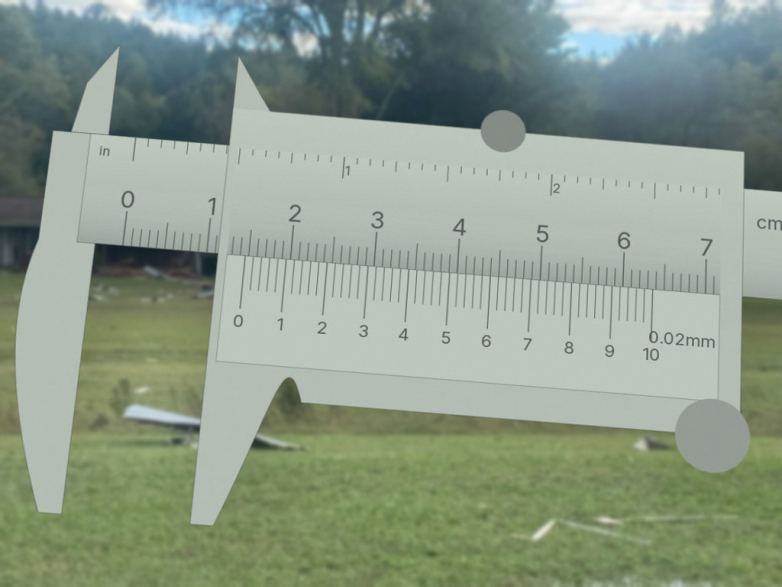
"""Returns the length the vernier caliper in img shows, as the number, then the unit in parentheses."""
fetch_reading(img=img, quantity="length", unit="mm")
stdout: 14.6 (mm)
